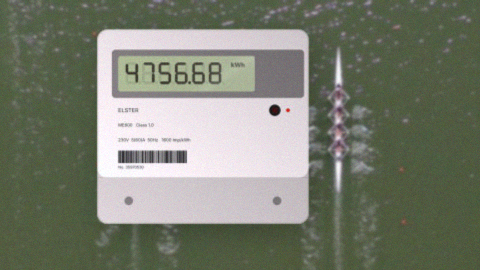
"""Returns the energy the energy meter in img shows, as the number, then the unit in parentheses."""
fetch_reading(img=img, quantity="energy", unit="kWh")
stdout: 4756.68 (kWh)
